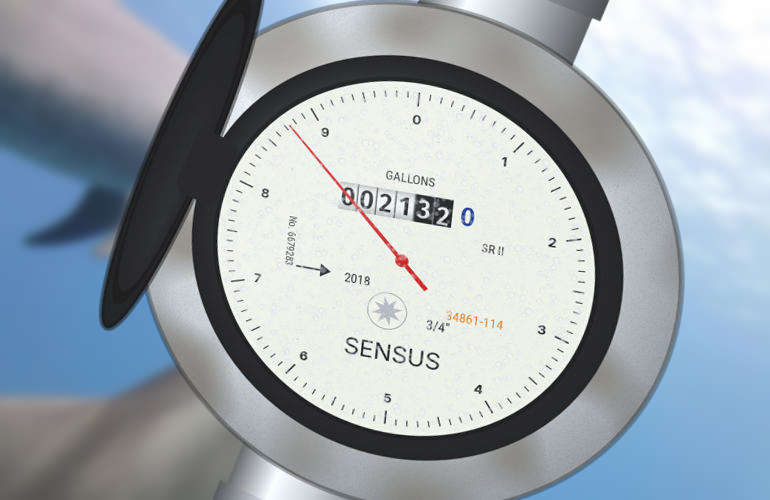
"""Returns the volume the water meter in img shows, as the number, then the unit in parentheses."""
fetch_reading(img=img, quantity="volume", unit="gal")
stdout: 21318.7 (gal)
